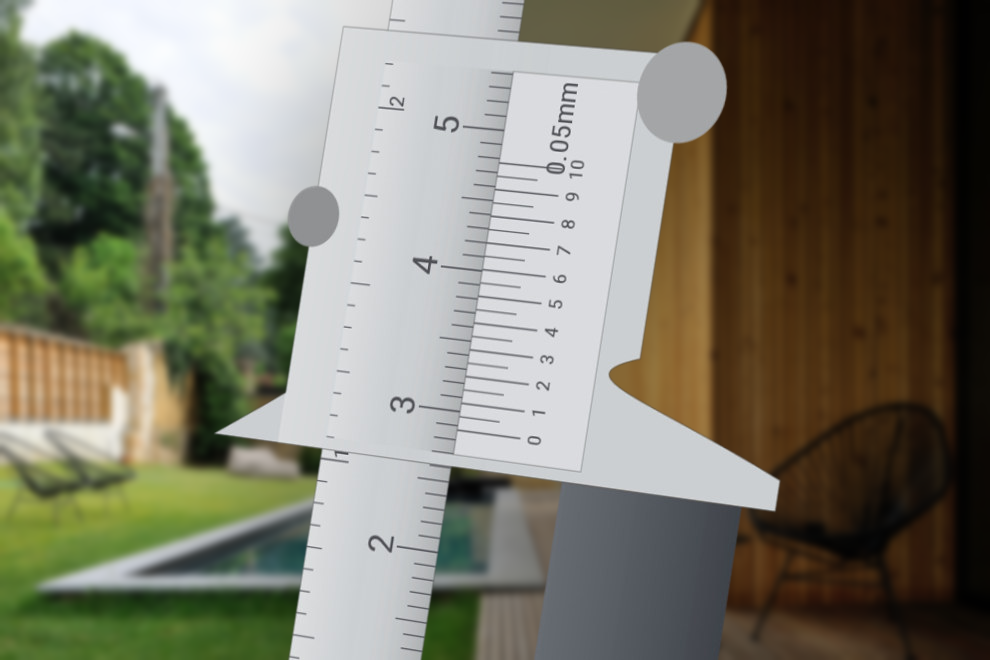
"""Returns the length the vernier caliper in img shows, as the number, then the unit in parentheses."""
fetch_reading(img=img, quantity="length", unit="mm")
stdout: 28.7 (mm)
